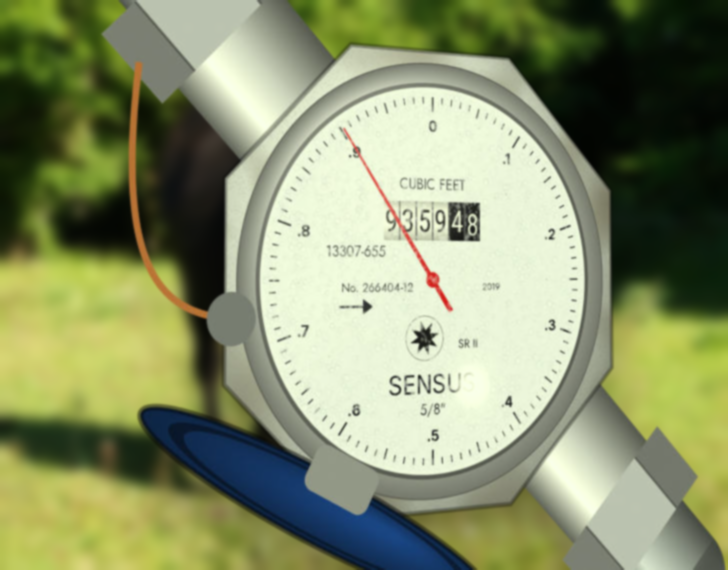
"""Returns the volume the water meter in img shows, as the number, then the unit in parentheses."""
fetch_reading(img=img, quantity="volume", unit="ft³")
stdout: 935947.90 (ft³)
